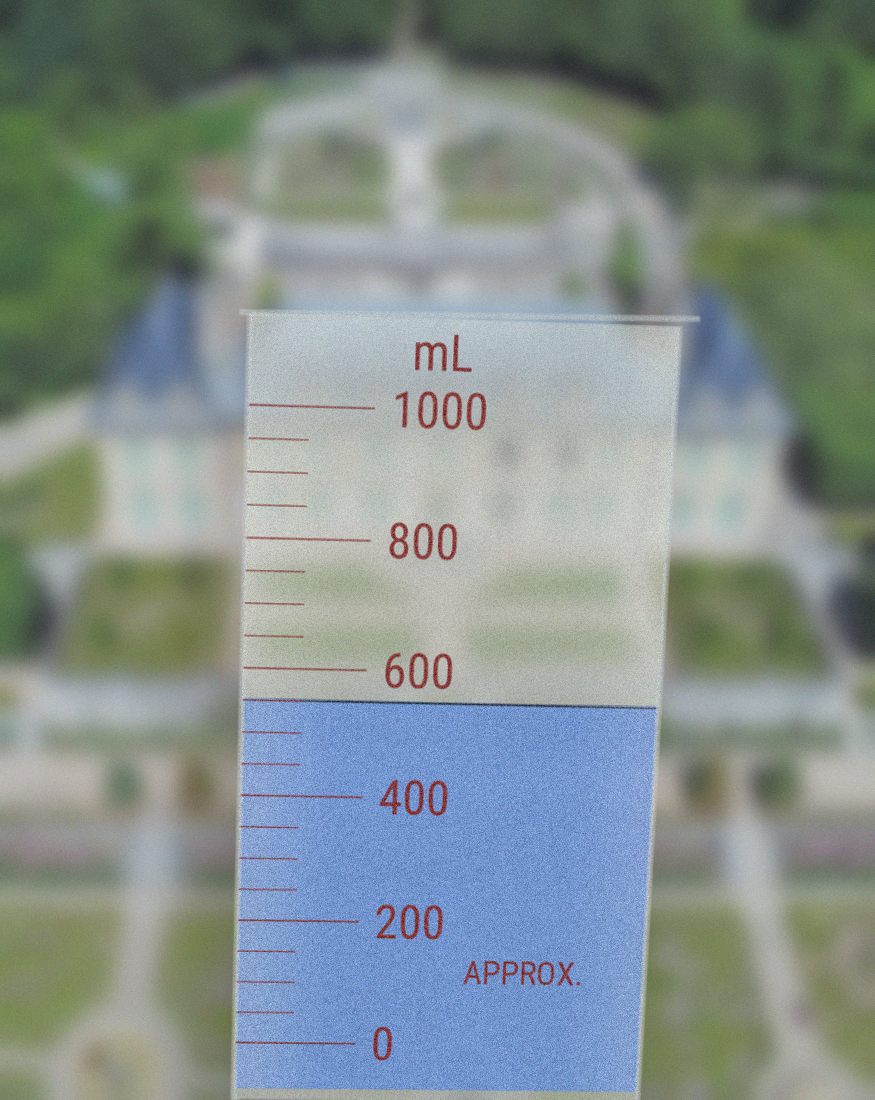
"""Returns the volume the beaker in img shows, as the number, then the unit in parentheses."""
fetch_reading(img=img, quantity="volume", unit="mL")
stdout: 550 (mL)
